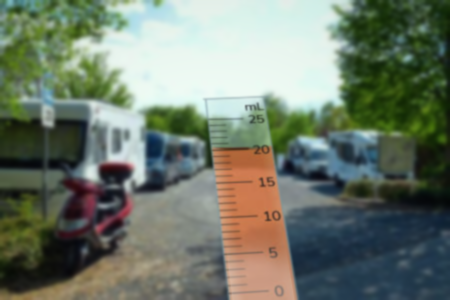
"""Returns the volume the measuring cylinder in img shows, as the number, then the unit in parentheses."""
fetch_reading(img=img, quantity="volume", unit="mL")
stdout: 20 (mL)
